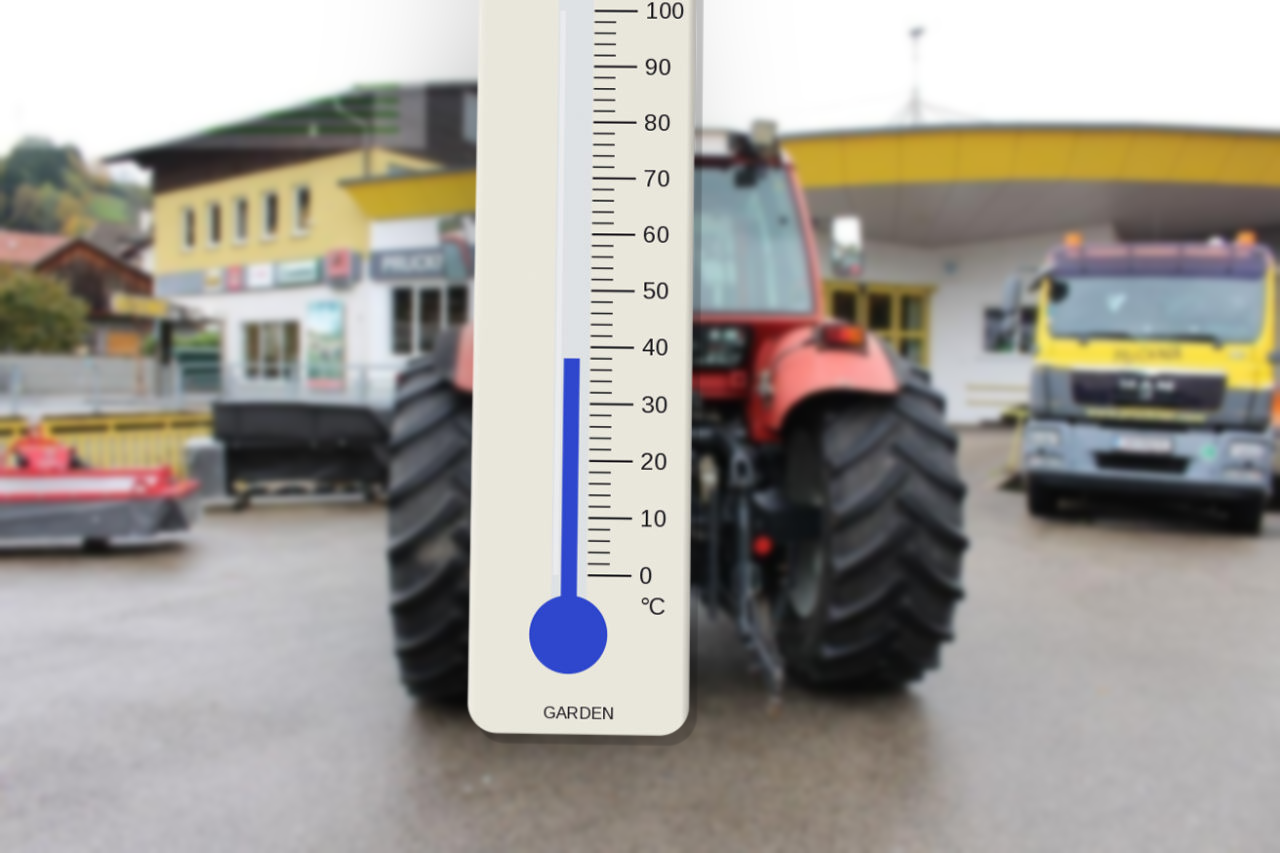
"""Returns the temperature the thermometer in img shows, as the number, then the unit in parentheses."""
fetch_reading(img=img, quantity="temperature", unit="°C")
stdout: 38 (°C)
